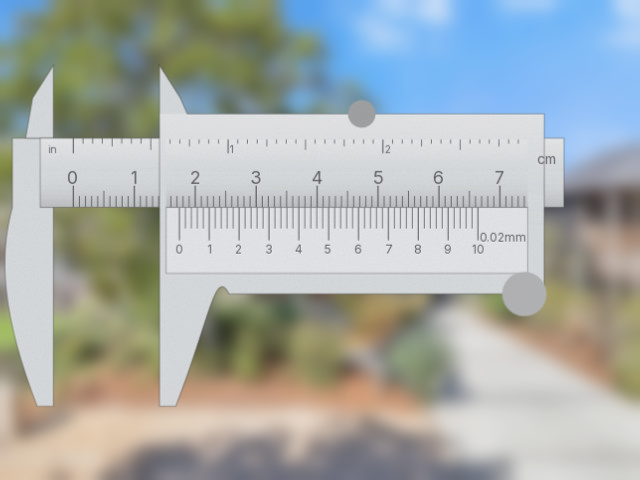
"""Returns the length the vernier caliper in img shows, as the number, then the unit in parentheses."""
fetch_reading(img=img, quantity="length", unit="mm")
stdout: 17.4 (mm)
